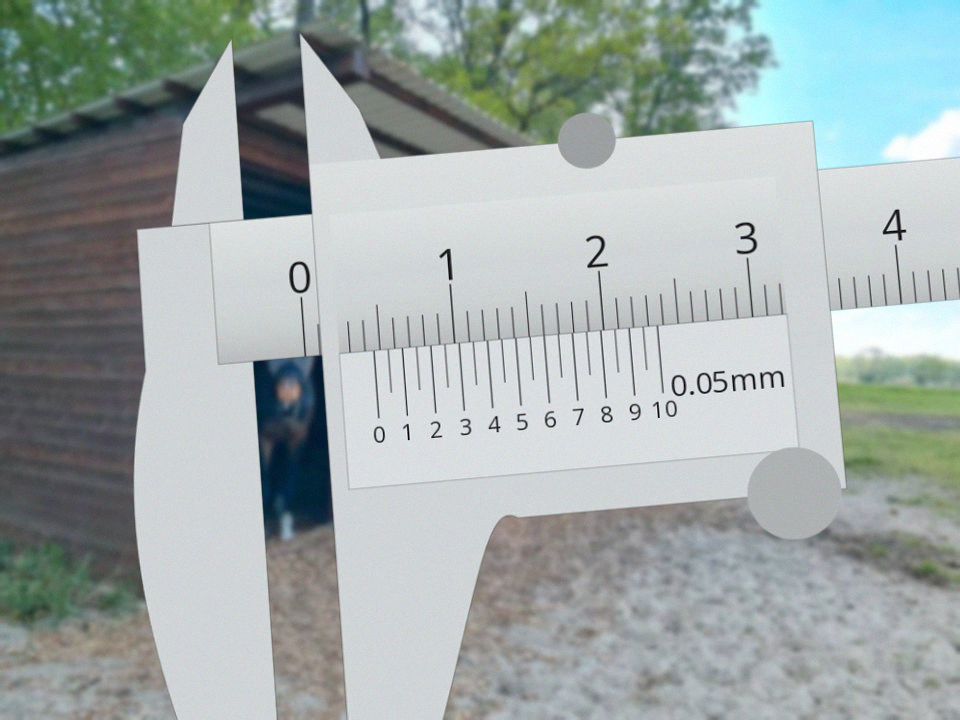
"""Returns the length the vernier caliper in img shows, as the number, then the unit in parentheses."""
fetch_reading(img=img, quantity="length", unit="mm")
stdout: 4.6 (mm)
